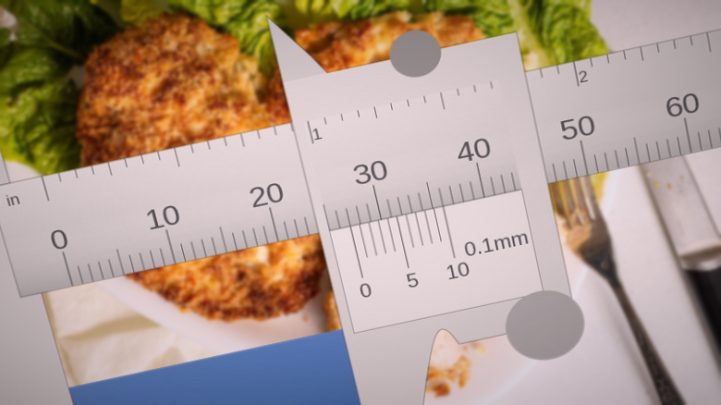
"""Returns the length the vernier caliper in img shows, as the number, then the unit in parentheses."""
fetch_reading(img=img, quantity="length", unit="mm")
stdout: 27.0 (mm)
